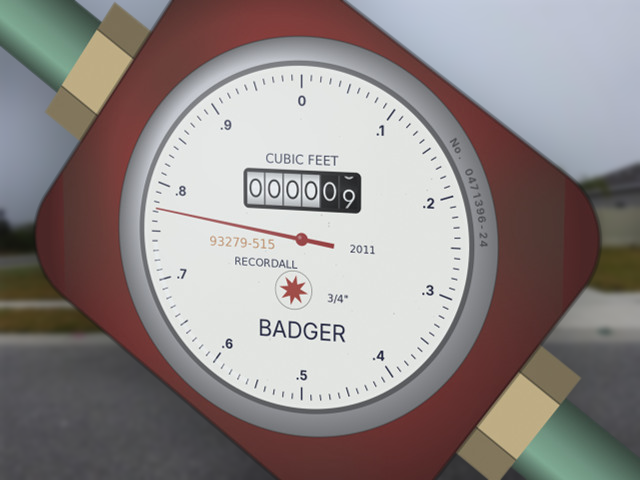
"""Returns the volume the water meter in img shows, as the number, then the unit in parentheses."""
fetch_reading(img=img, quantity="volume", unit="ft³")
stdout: 8.77 (ft³)
